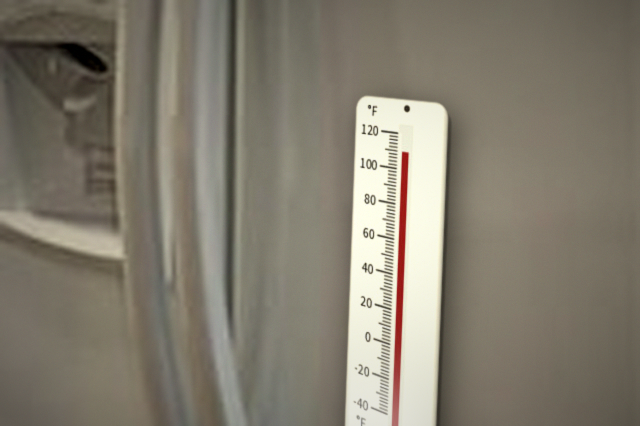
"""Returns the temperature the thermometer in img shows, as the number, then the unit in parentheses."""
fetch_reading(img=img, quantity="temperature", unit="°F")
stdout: 110 (°F)
